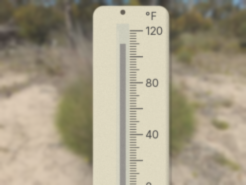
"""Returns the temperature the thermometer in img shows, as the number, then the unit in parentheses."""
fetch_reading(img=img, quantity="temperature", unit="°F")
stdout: 110 (°F)
